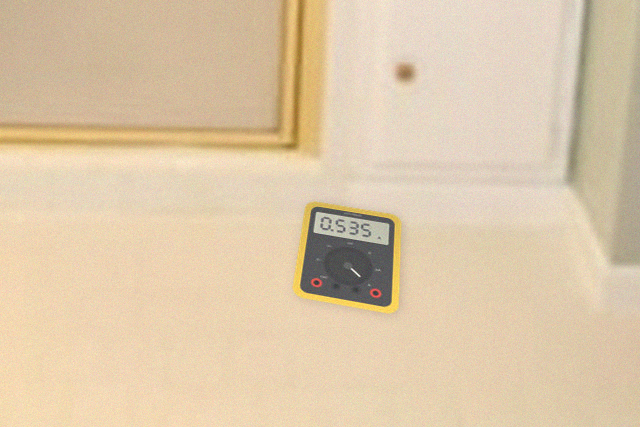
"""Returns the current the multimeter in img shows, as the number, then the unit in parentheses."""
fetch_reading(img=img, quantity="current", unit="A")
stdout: 0.535 (A)
